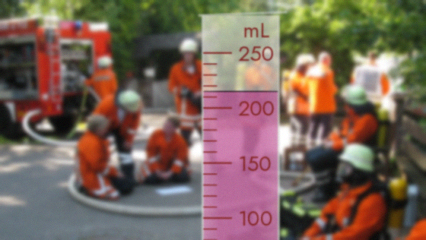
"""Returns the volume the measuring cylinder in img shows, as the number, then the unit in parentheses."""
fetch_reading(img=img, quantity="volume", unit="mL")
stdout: 215 (mL)
